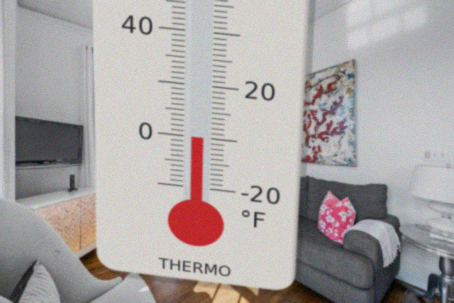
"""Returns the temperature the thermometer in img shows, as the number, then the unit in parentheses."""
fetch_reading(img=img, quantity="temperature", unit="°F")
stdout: 0 (°F)
